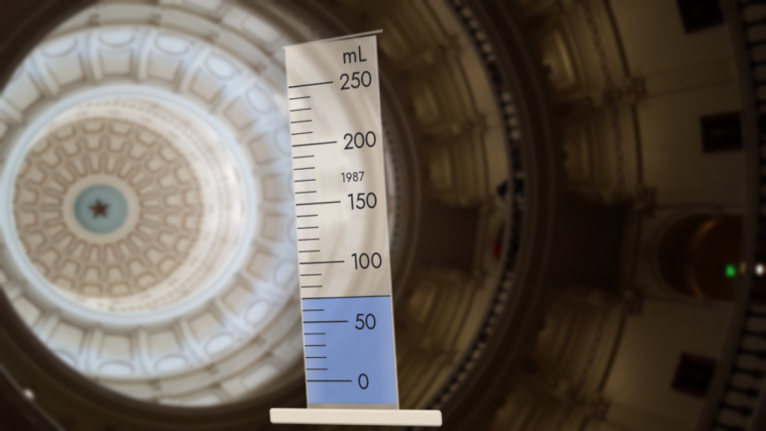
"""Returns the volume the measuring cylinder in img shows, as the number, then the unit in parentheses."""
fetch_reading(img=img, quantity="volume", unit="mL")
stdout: 70 (mL)
